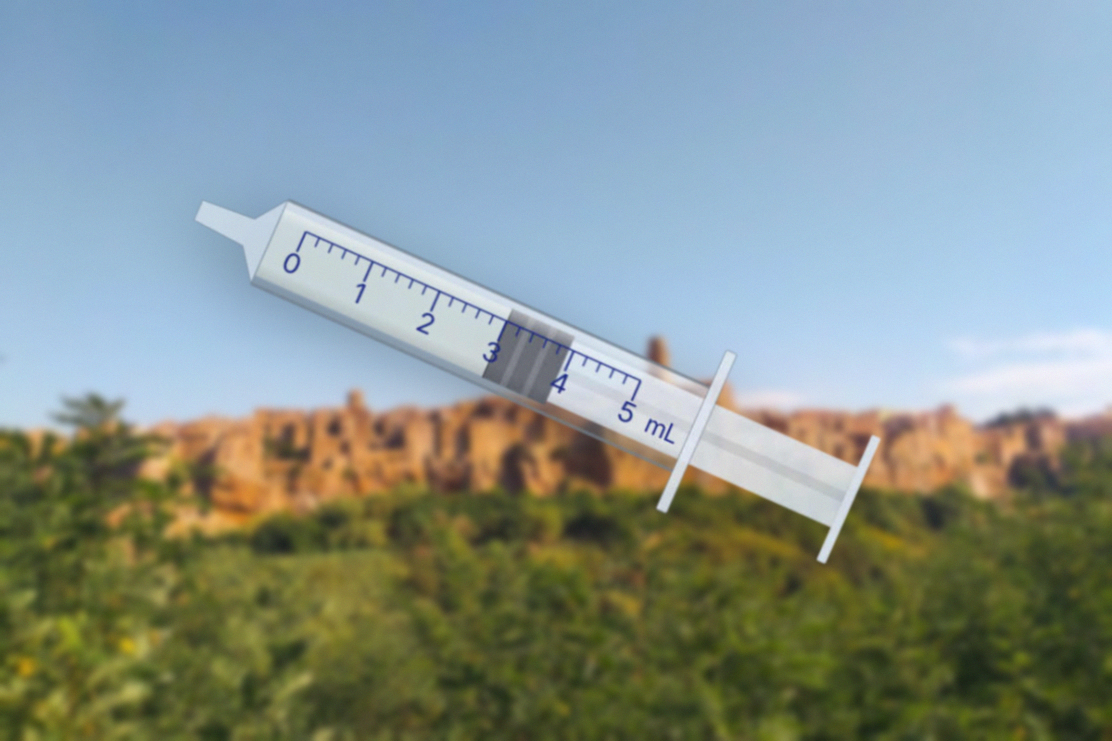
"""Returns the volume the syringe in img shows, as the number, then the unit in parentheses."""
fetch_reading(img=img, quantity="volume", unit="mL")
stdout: 3 (mL)
